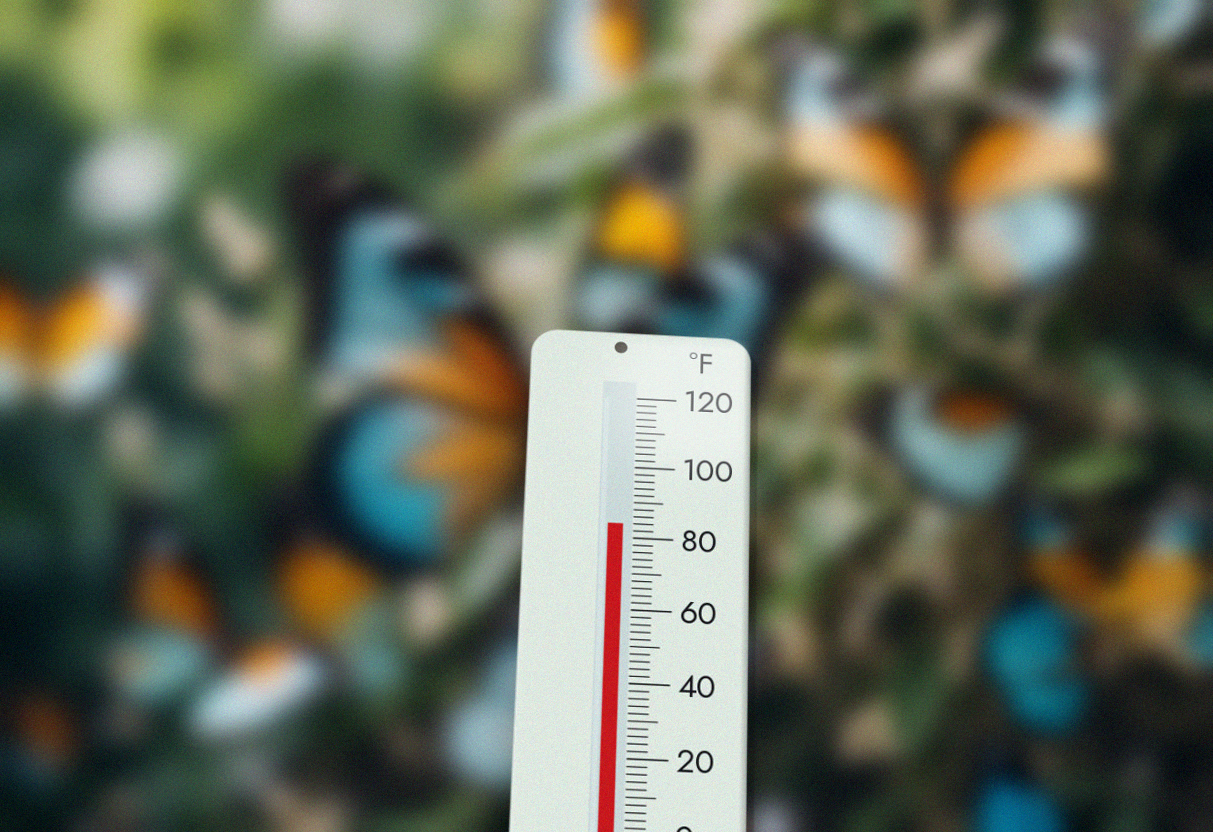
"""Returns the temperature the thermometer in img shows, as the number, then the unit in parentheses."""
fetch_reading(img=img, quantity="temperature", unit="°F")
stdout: 84 (°F)
